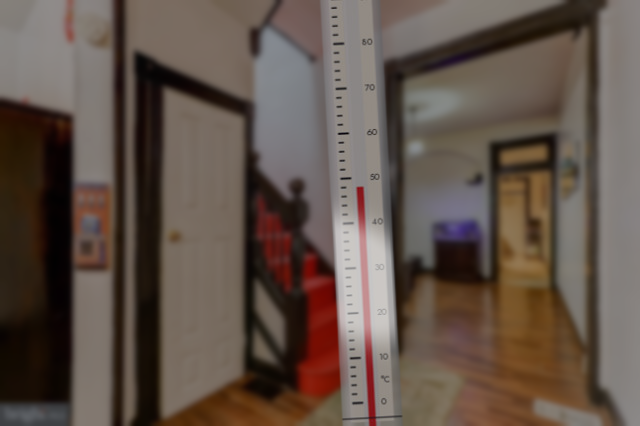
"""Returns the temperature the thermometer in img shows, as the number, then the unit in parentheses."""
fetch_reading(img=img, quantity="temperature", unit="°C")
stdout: 48 (°C)
